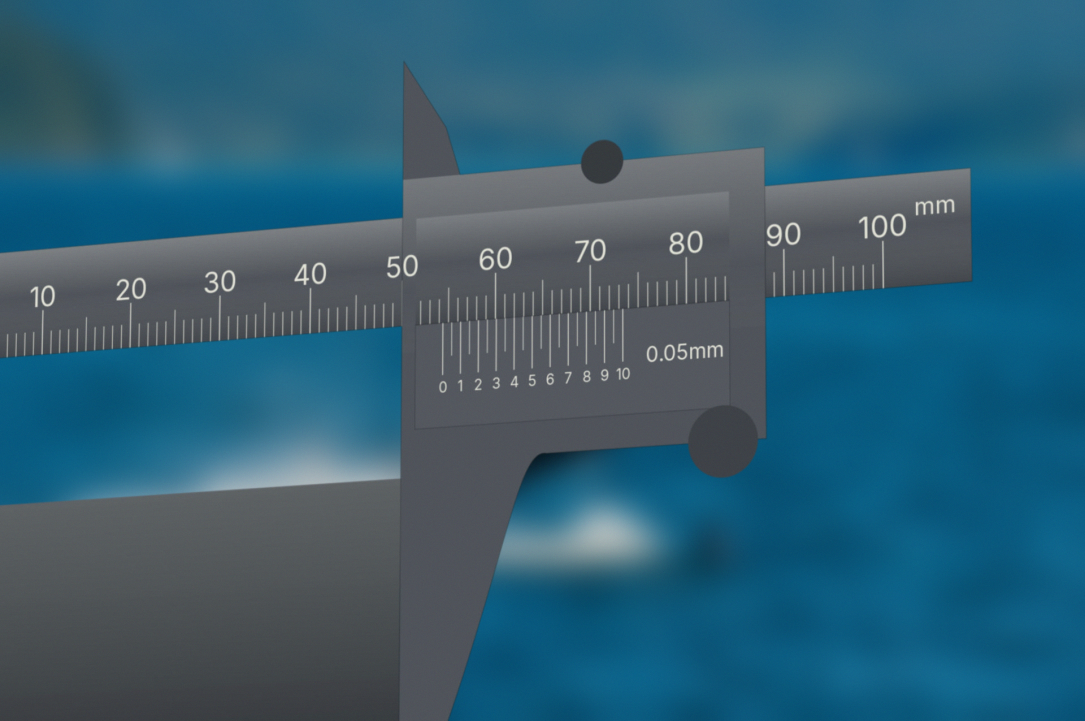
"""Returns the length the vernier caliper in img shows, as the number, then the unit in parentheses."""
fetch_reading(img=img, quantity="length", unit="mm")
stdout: 54.4 (mm)
